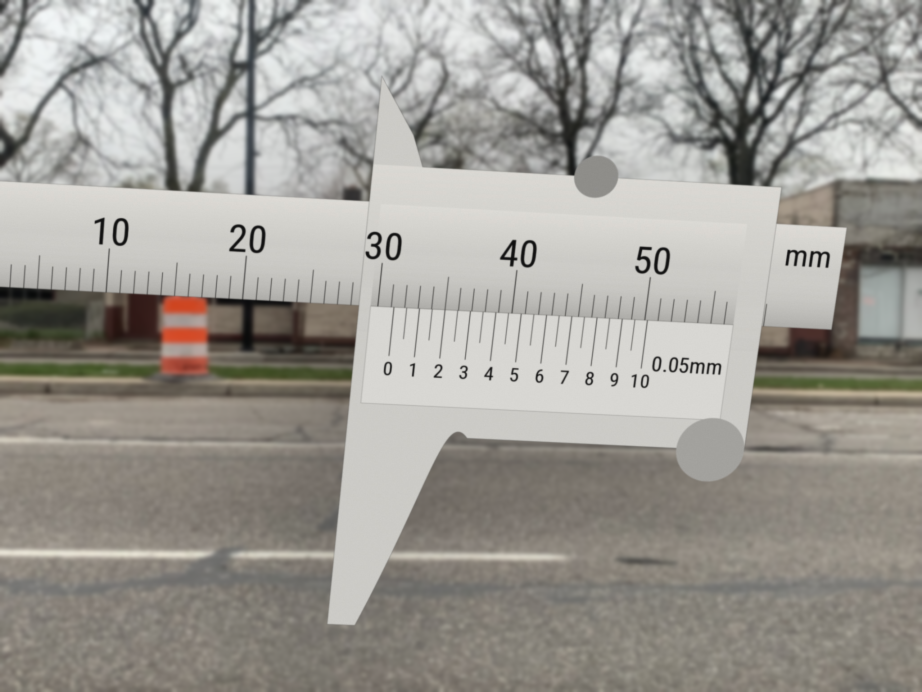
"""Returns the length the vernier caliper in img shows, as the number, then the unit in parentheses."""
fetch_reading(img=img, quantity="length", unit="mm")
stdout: 31.2 (mm)
